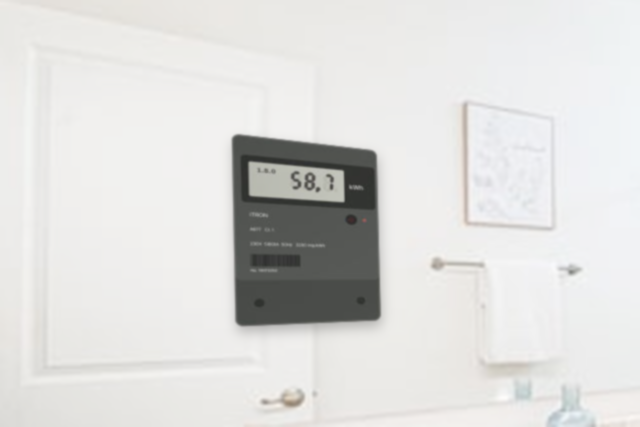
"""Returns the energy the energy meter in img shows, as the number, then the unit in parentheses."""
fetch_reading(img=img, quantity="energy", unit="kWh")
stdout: 58.7 (kWh)
